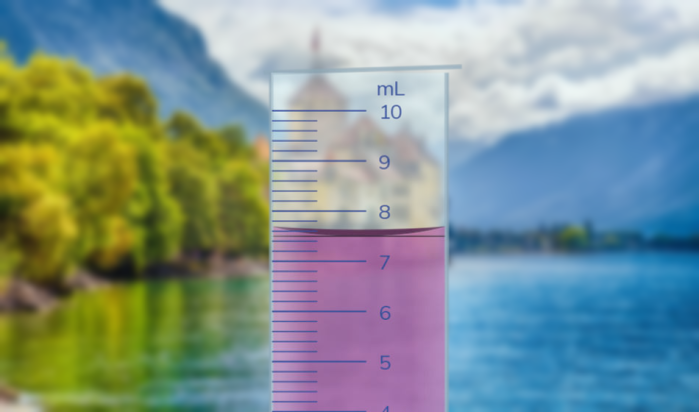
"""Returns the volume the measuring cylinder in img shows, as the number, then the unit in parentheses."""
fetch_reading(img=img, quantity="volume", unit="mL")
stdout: 7.5 (mL)
